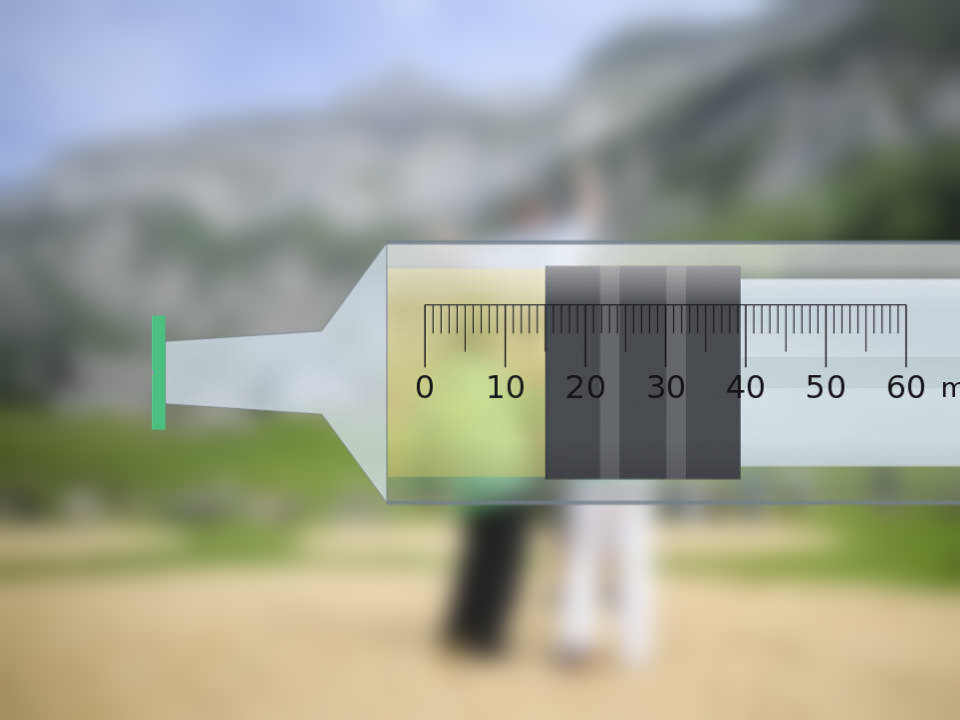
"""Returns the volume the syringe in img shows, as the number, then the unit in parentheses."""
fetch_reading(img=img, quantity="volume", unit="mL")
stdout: 15 (mL)
